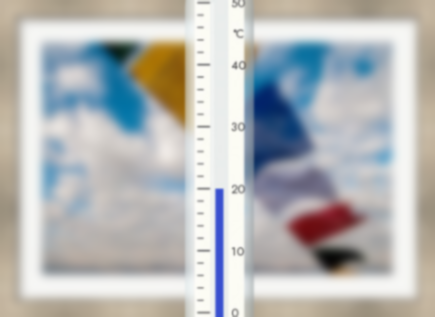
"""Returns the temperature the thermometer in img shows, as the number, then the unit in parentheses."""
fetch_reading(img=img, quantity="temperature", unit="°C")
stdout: 20 (°C)
